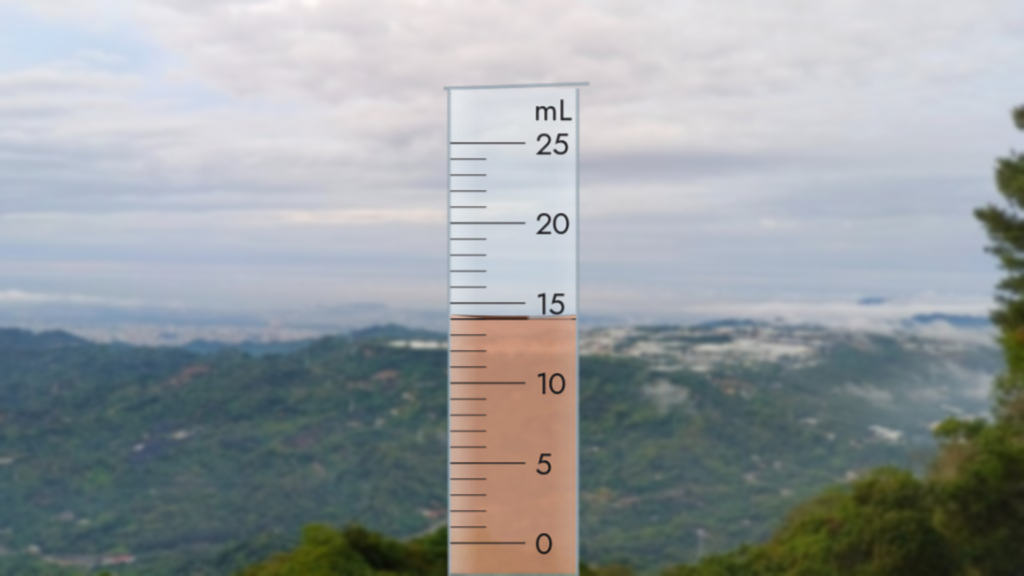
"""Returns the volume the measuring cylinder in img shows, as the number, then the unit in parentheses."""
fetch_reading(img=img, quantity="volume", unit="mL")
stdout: 14 (mL)
